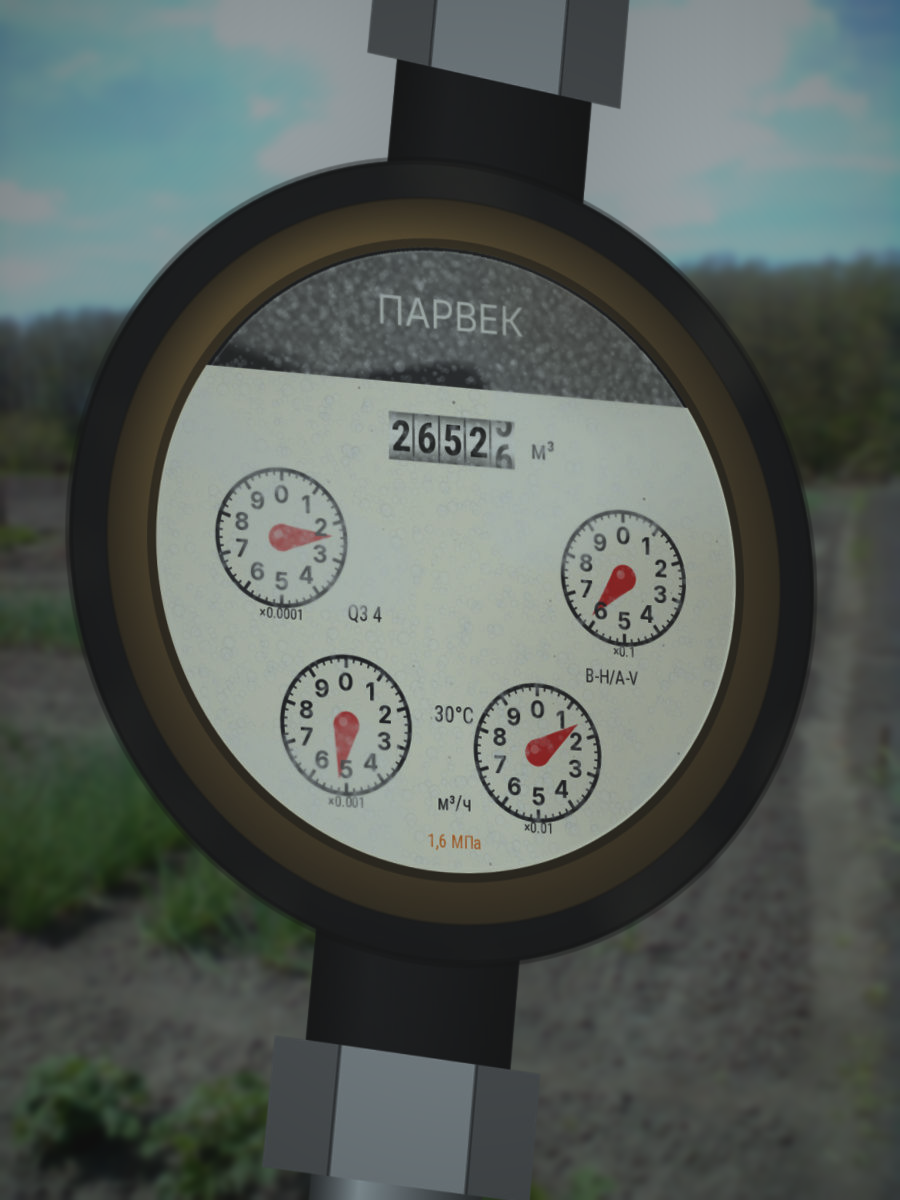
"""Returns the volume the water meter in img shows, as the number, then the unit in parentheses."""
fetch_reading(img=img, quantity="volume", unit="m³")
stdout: 26525.6152 (m³)
